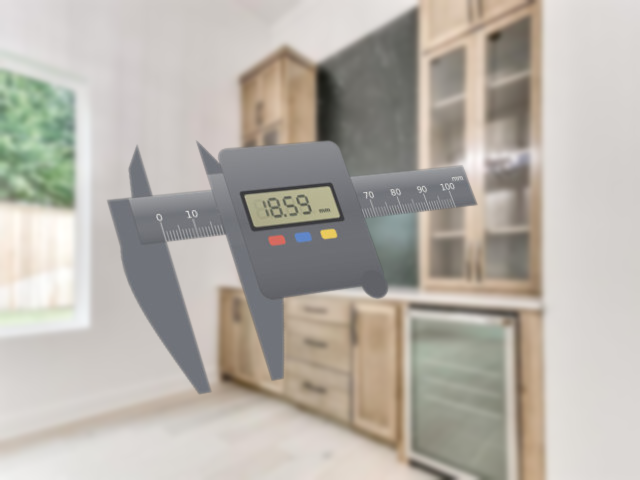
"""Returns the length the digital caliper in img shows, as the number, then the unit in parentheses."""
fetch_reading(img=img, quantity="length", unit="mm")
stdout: 18.59 (mm)
